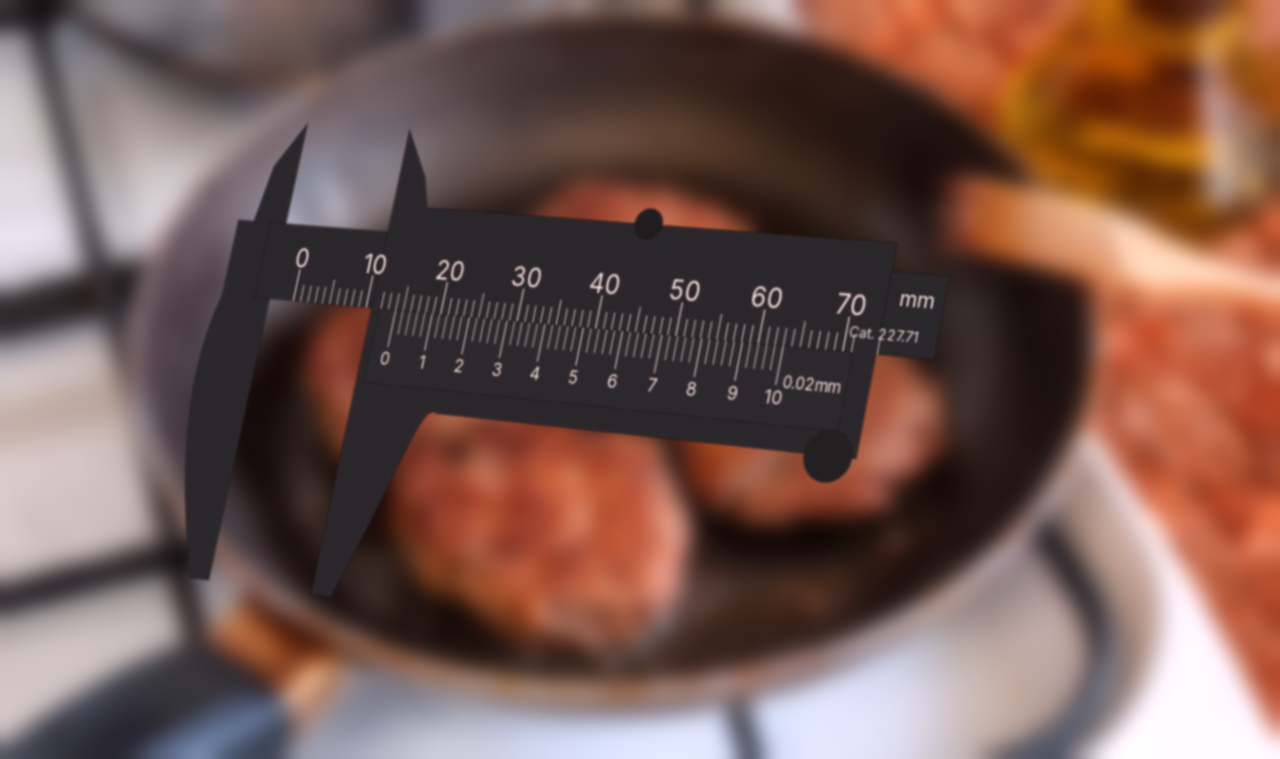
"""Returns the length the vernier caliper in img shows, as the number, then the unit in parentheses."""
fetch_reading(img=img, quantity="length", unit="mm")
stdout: 14.0 (mm)
